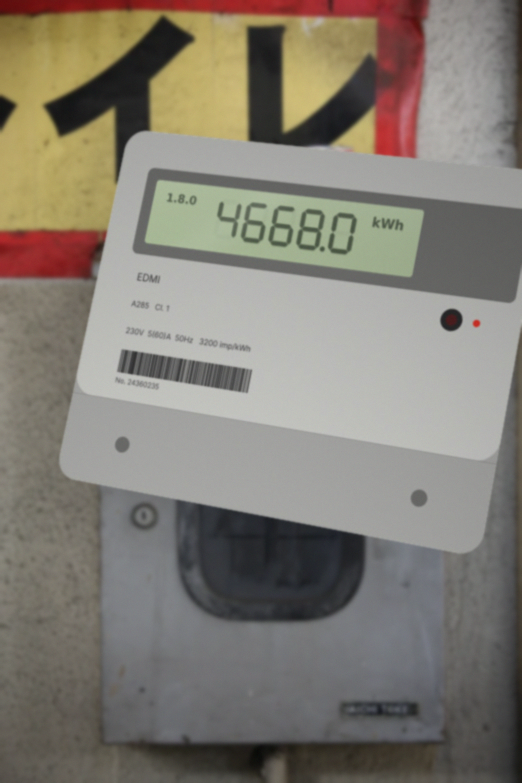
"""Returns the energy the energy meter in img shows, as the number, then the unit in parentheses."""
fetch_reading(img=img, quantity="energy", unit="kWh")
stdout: 4668.0 (kWh)
